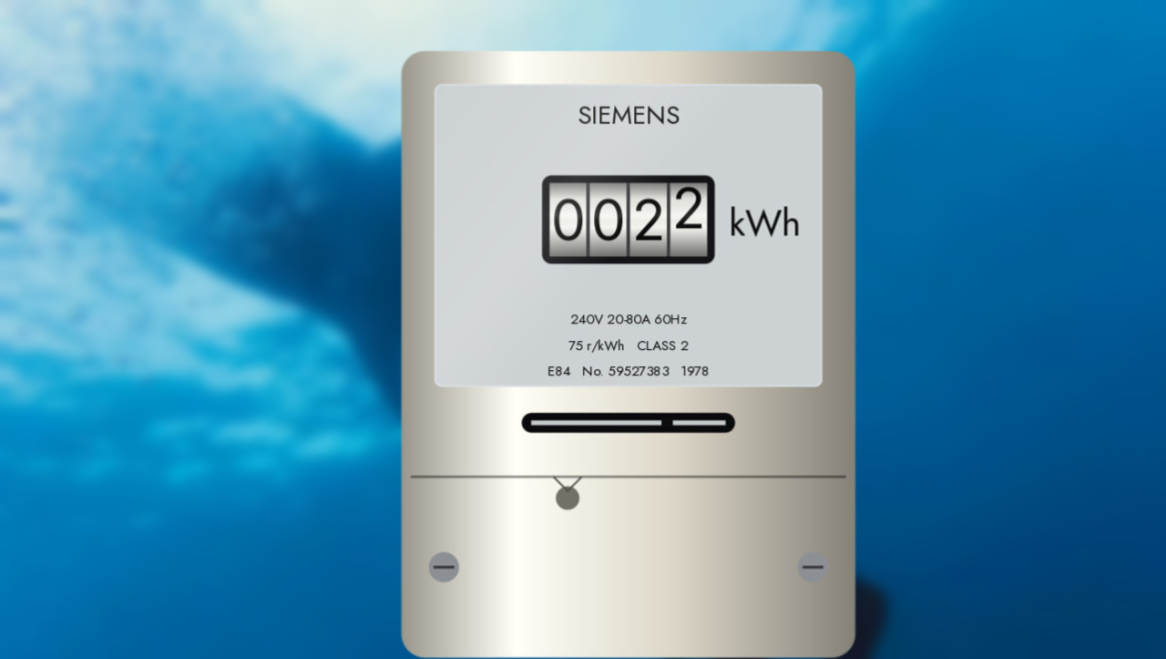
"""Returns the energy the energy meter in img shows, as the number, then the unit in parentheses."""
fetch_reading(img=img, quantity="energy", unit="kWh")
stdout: 22 (kWh)
